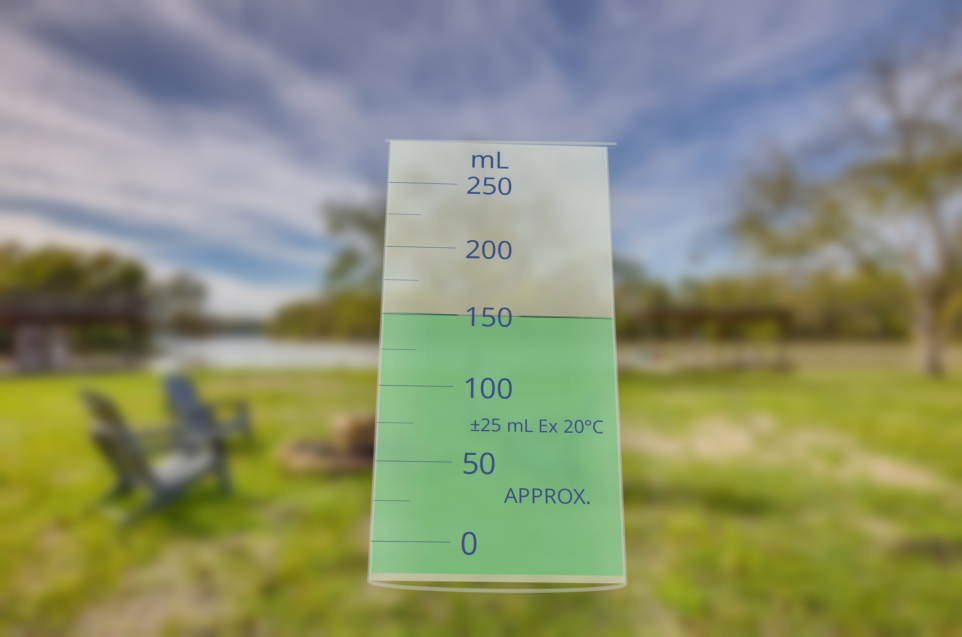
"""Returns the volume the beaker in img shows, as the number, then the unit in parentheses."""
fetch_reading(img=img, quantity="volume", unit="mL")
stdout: 150 (mL)
